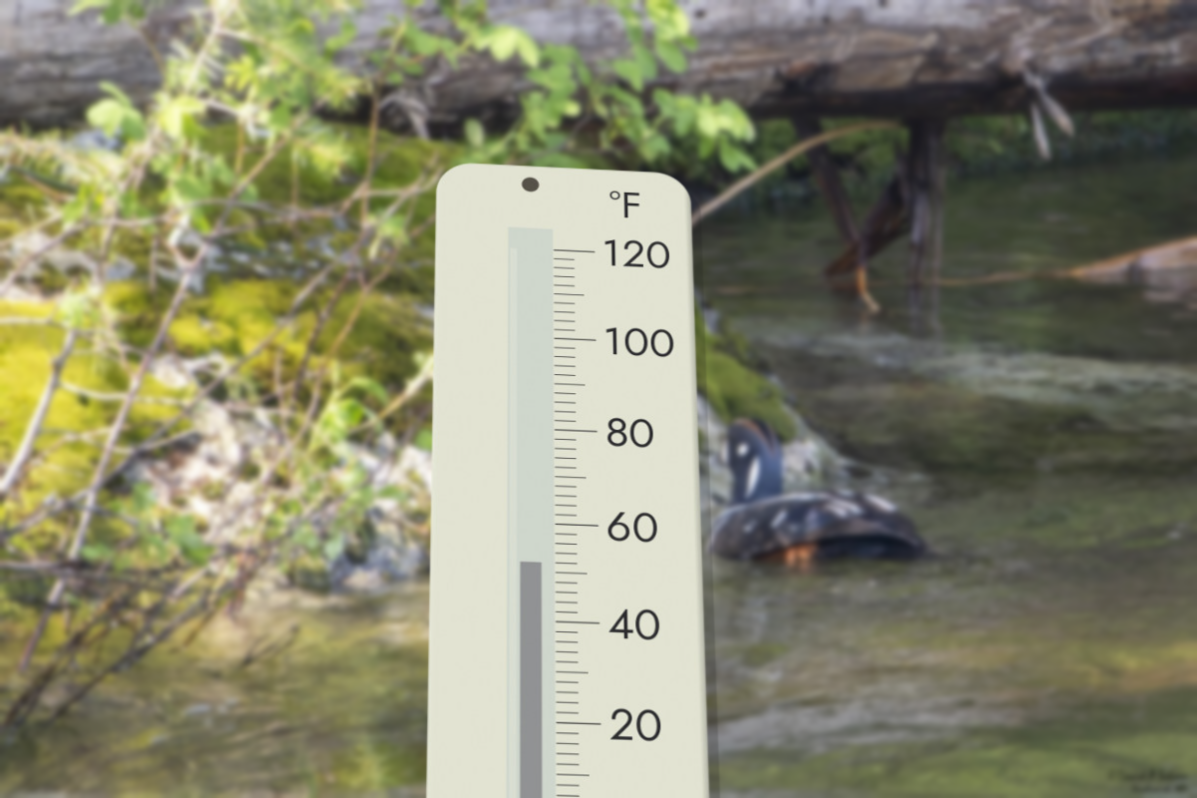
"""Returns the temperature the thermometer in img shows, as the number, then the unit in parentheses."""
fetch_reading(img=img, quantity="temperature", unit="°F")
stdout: 52 (°F)
